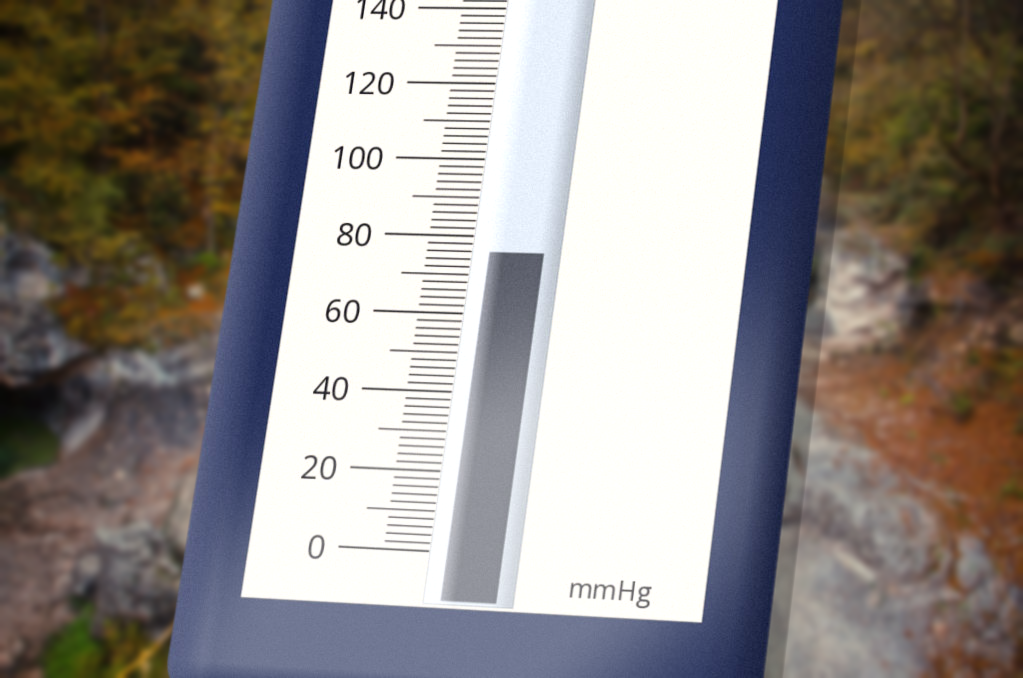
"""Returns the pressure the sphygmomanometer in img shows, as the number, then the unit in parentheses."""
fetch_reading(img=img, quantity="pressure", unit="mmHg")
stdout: 76 (mmHg)
